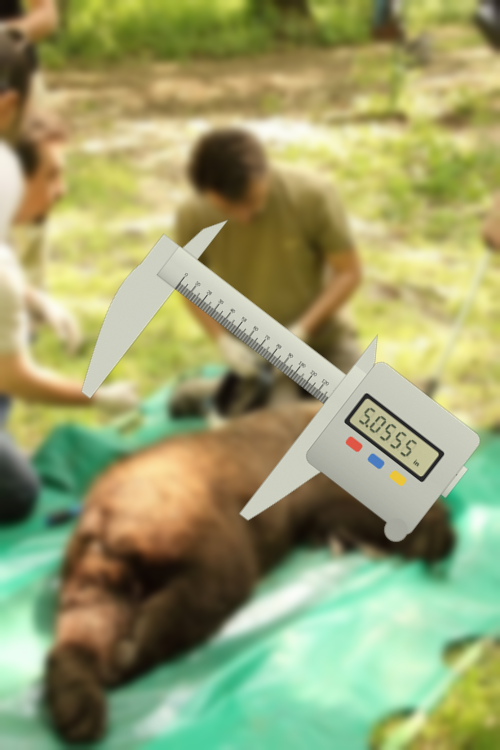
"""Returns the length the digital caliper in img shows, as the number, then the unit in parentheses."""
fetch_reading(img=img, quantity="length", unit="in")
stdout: 5.0555 (in)
